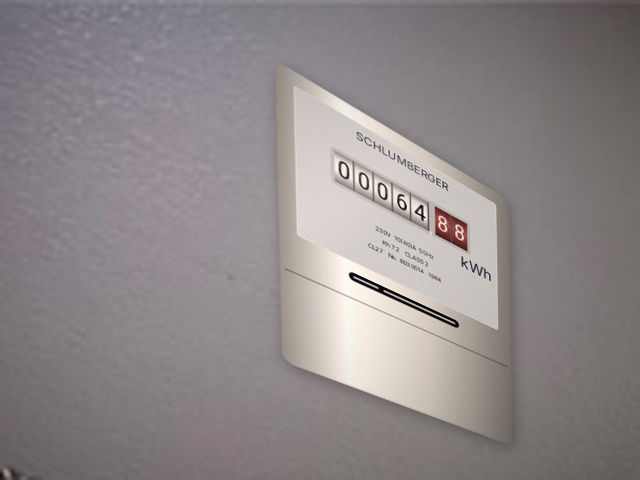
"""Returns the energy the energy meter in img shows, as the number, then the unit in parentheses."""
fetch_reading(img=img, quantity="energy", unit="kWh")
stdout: 64.88 (kWh)
